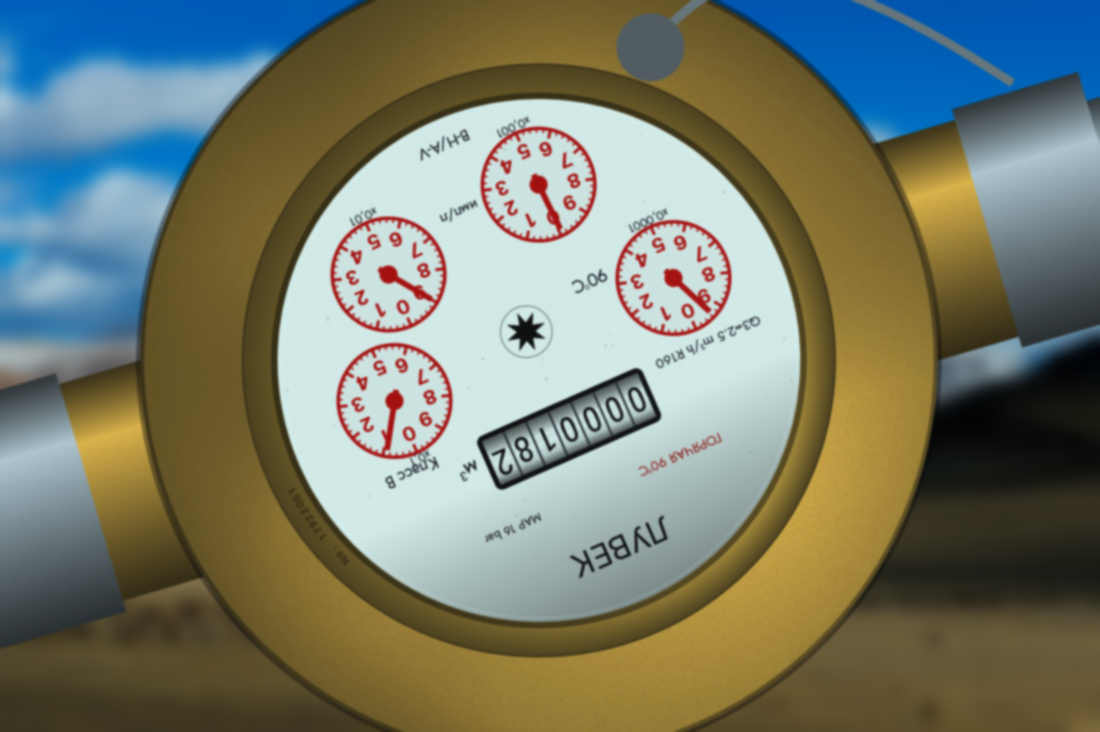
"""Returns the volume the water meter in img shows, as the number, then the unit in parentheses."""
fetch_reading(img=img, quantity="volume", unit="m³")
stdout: 182.0899 (m³)
